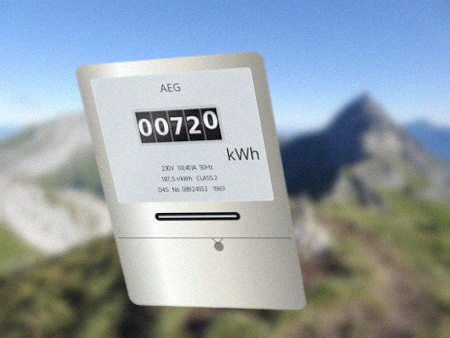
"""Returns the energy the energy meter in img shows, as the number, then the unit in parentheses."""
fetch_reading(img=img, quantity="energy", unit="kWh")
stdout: 720 (kWh)
